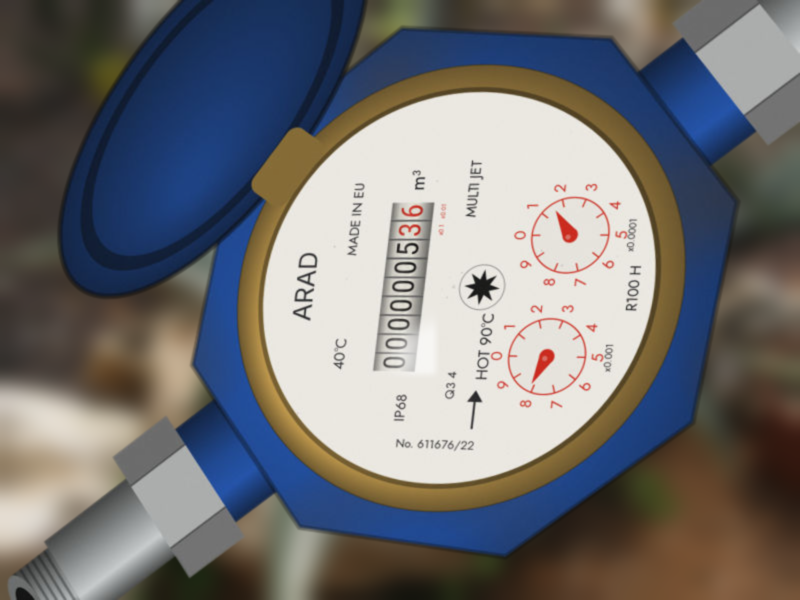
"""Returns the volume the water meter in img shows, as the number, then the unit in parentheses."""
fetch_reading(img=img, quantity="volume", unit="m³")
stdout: 5.3681 (m³)
